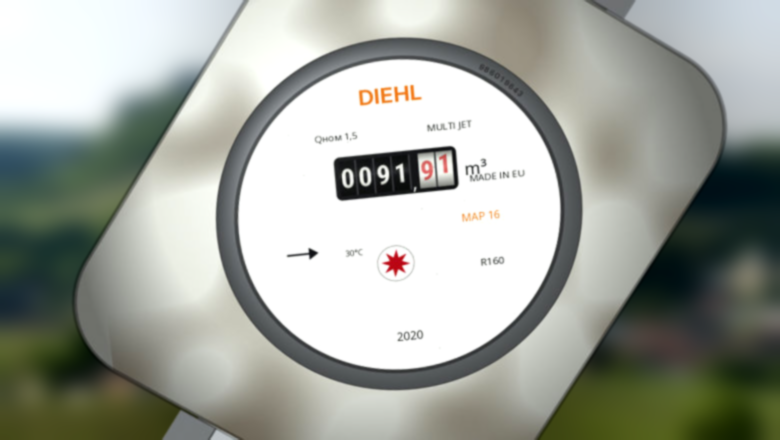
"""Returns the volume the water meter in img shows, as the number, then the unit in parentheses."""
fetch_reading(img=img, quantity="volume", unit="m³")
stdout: 91.91 (m³)
